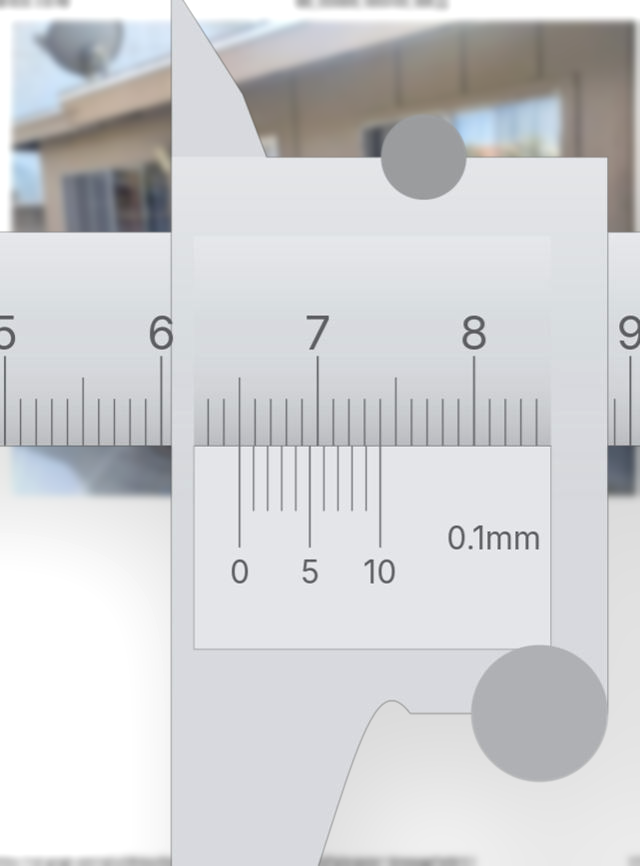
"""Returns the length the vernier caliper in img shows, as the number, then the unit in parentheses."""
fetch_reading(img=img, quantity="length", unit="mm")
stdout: 65.0 (mm)
